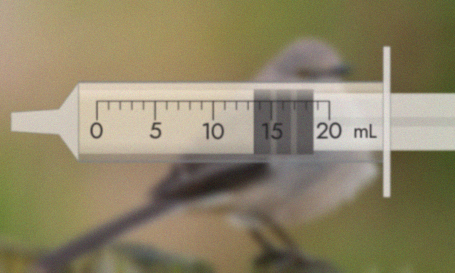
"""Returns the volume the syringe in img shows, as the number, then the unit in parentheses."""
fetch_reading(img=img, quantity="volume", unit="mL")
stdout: 13.5 (mL)
